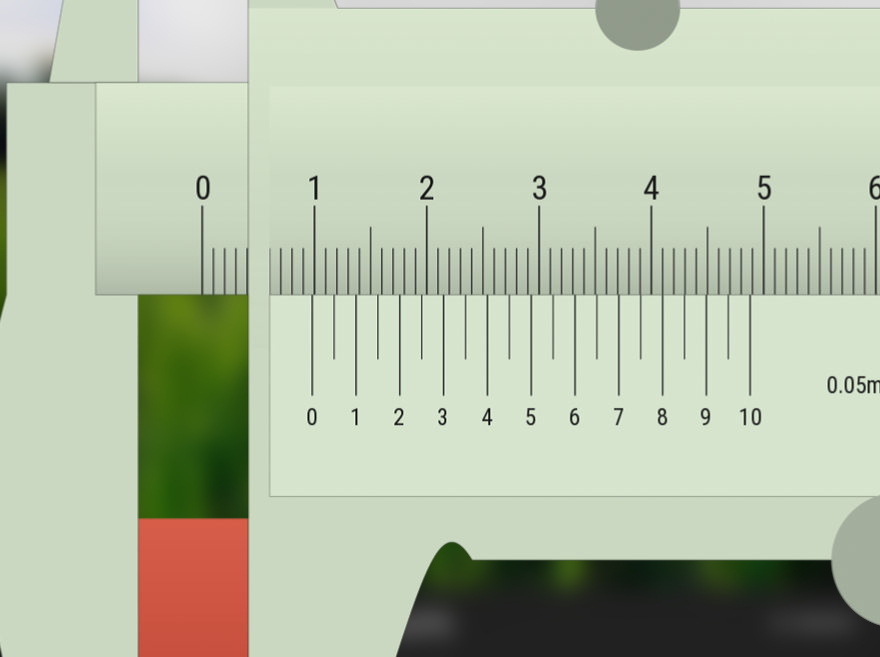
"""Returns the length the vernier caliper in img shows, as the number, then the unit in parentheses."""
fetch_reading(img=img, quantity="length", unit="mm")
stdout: 9.8 (mm)
